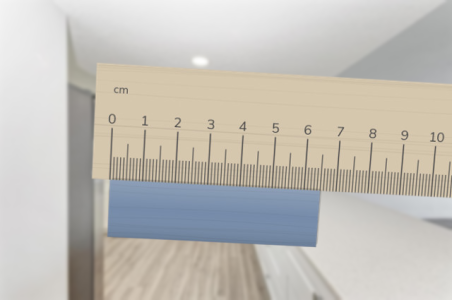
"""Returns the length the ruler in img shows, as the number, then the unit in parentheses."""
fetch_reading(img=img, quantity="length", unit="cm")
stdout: 6.5 (cm)
